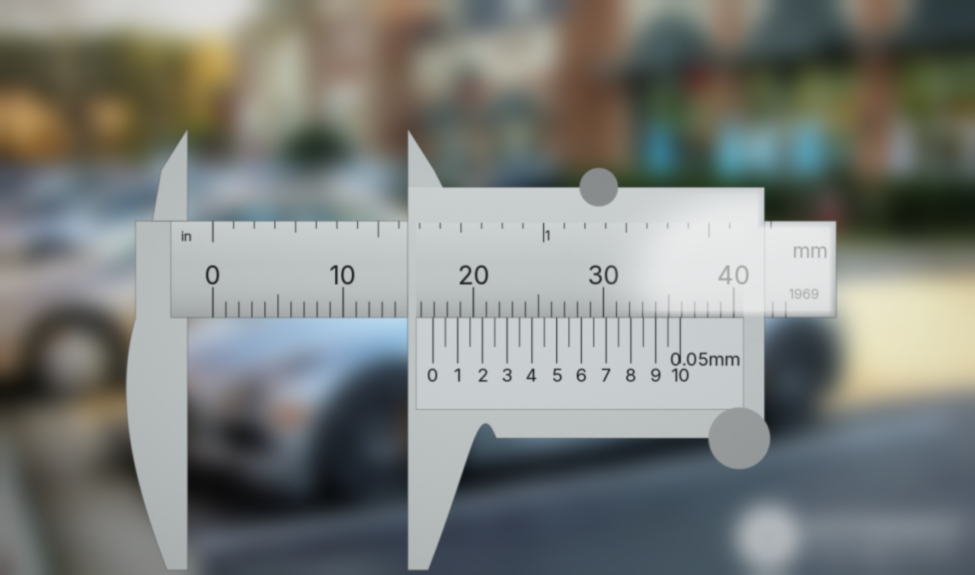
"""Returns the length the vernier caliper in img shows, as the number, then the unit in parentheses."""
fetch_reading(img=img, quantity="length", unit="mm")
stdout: 16.9 (mm)
